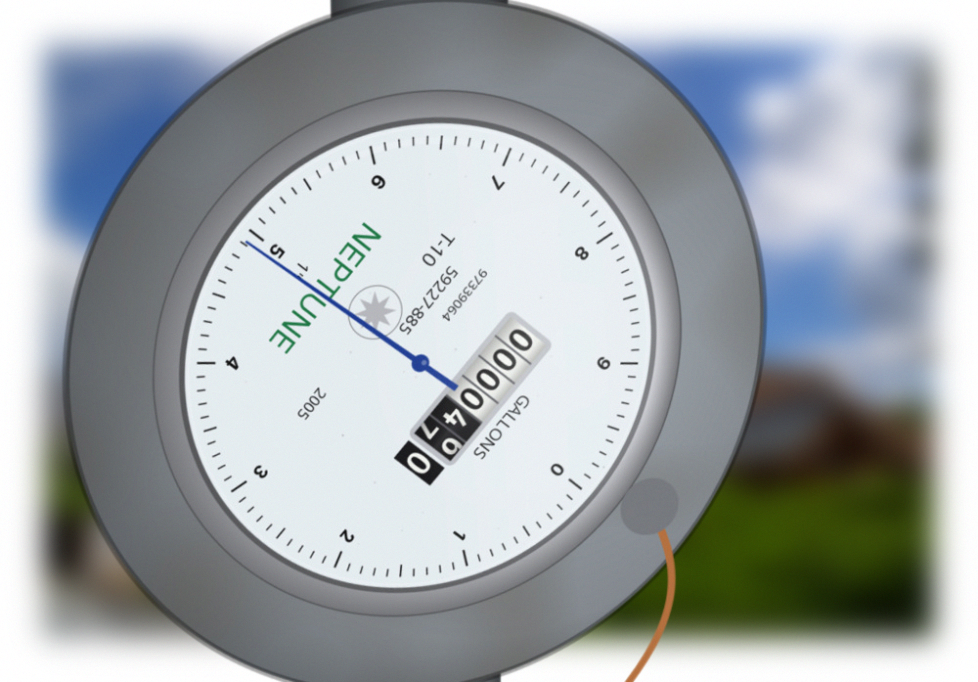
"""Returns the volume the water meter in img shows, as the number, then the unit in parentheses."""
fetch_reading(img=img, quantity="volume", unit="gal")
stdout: 464.9 (gal)
